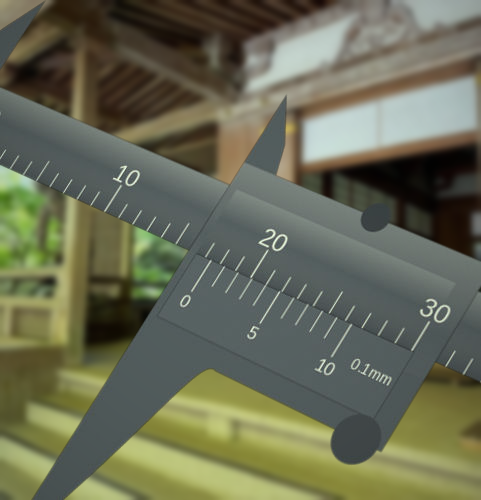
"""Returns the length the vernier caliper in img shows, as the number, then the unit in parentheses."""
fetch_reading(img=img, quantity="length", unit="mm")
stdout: 17.4 (mm)
